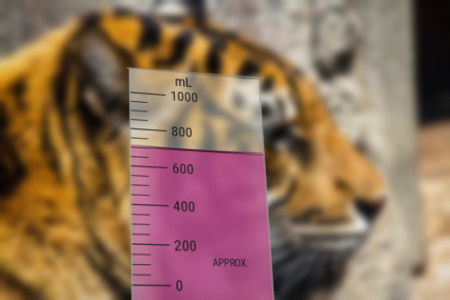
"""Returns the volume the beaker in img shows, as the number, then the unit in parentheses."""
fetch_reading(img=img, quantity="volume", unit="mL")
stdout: 700 (mL)
